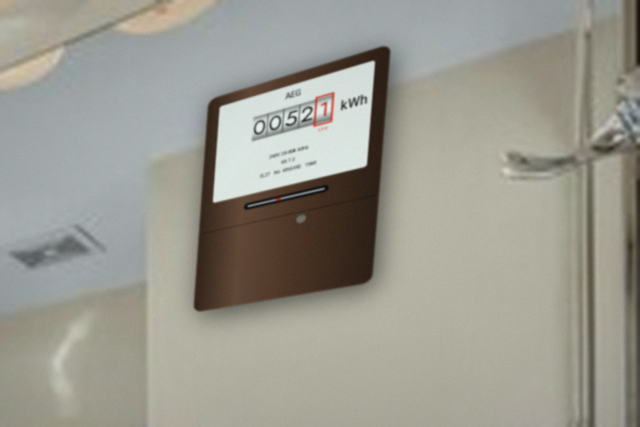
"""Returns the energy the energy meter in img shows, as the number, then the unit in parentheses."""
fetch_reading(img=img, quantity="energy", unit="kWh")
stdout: 52.1 (kWh)
